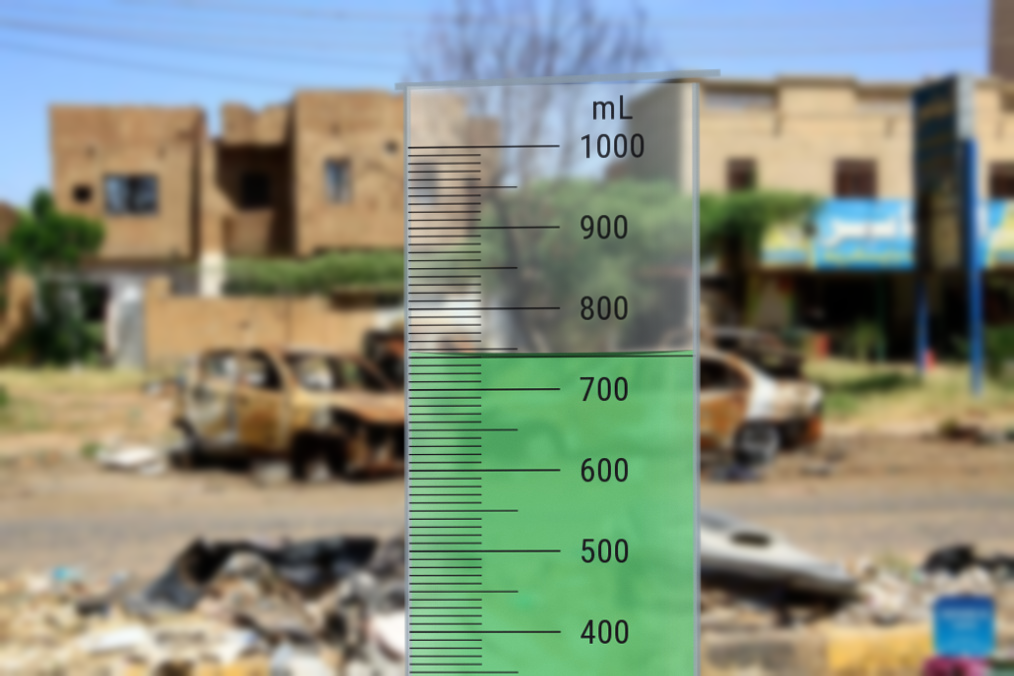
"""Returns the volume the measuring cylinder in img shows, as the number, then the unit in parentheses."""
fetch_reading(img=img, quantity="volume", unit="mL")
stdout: 740 (mL)
